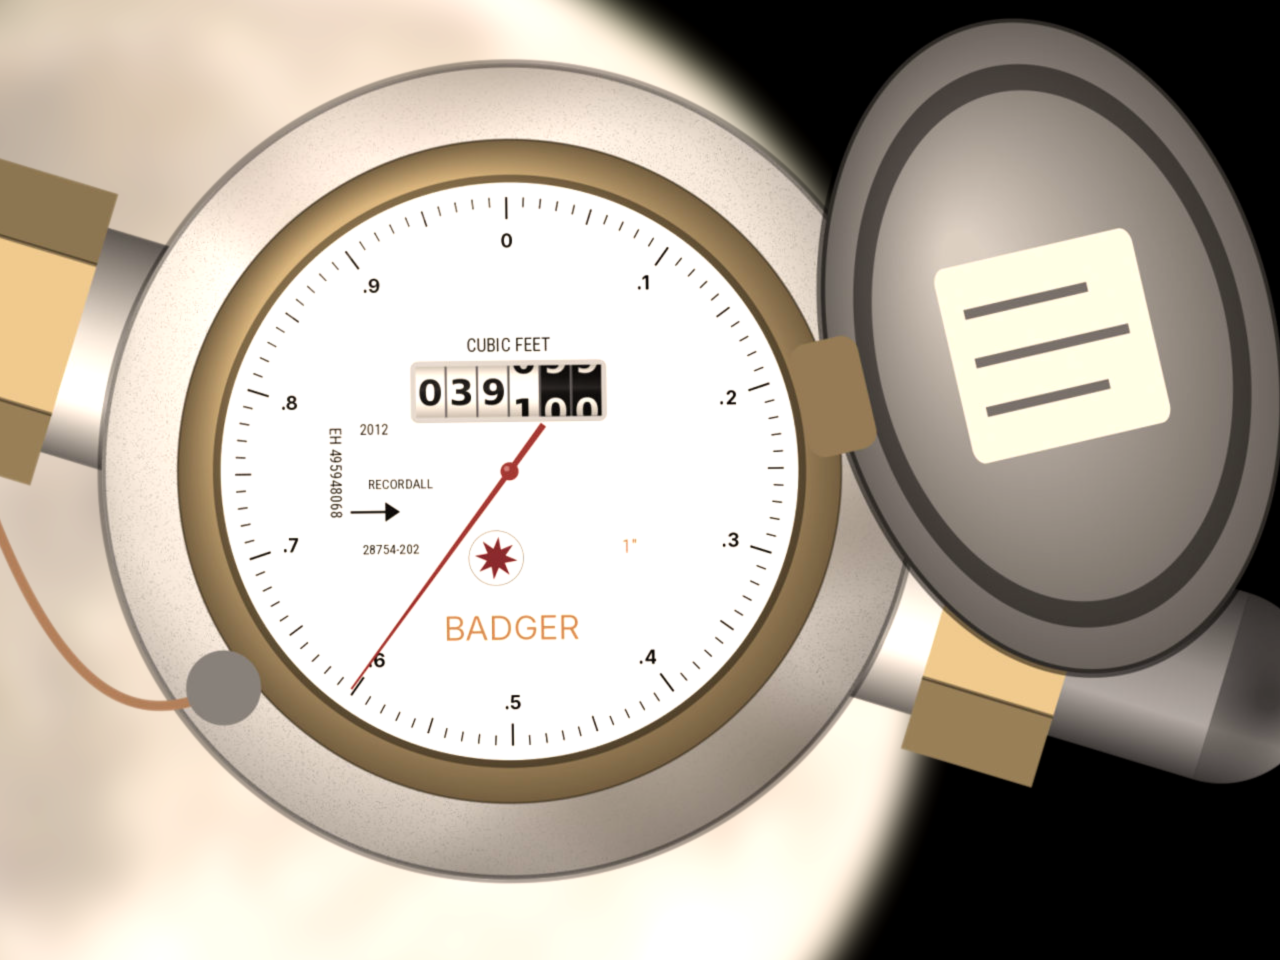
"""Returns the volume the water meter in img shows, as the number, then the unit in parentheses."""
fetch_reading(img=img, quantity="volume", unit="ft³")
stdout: 39099.60 (ft³)
